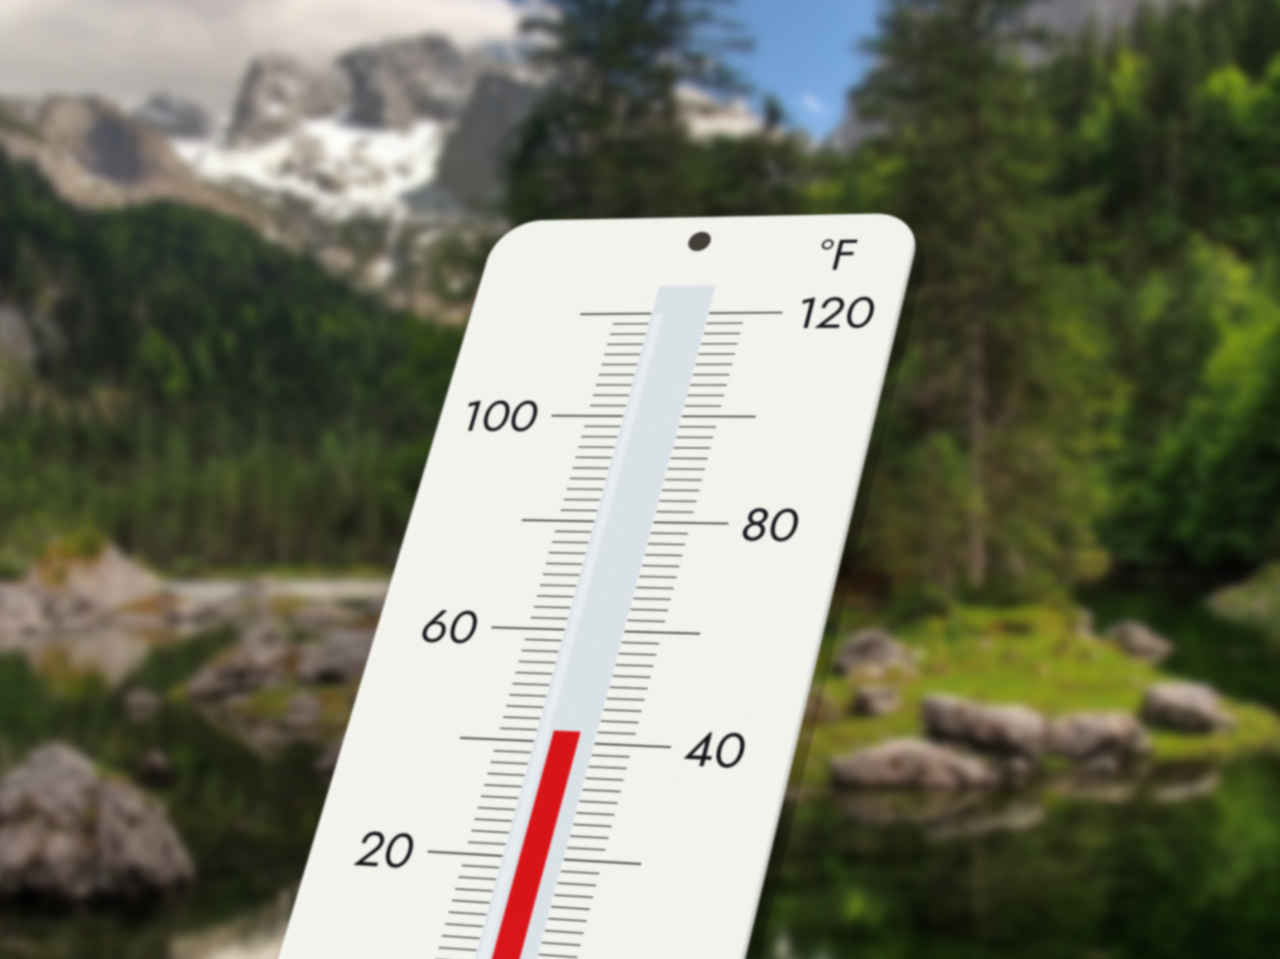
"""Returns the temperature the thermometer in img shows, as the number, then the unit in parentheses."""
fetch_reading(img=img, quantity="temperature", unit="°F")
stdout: 42 (°F)
